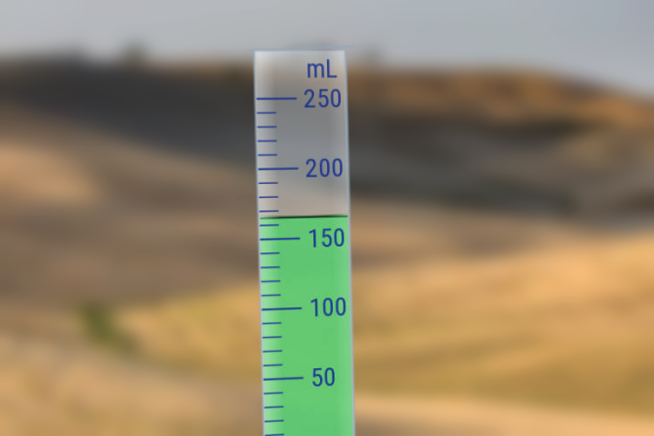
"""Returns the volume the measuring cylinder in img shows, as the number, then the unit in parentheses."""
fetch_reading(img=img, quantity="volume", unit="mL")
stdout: 165 (mL)
